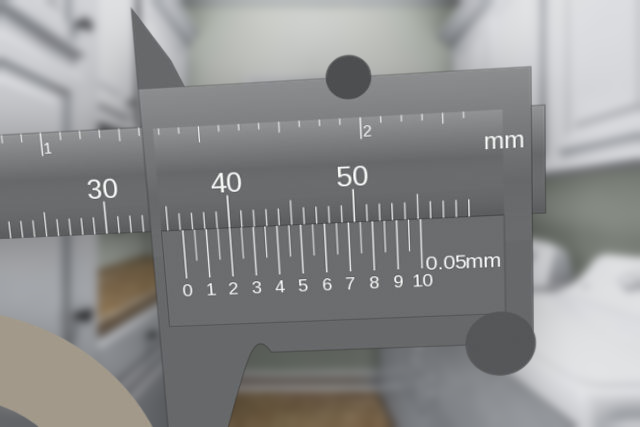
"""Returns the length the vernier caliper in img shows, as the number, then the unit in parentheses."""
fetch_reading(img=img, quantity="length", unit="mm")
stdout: 36.2 (mm)
